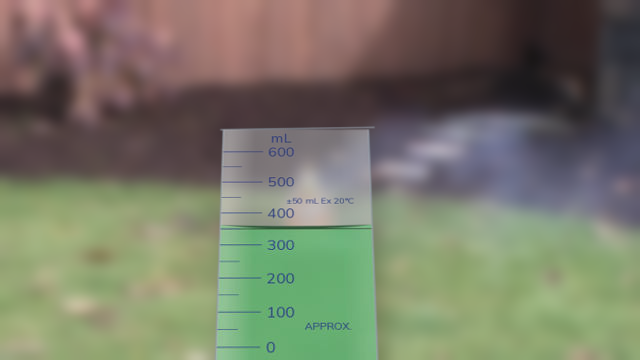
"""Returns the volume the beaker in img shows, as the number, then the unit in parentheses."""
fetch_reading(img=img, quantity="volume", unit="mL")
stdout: 350 (mL)
